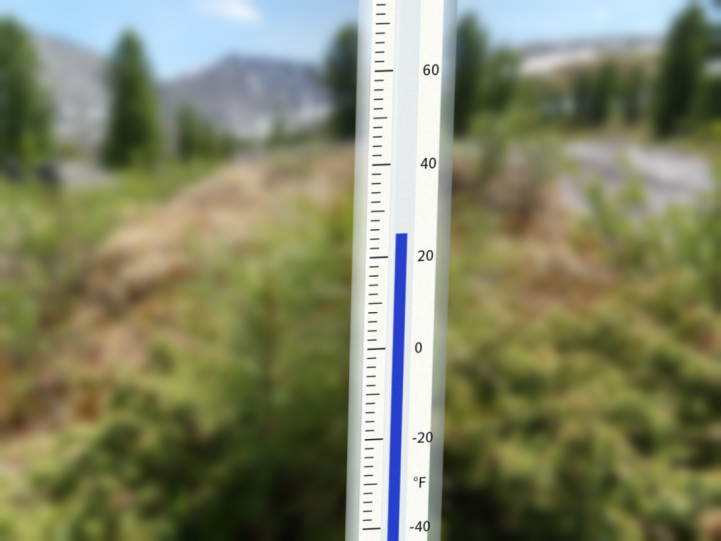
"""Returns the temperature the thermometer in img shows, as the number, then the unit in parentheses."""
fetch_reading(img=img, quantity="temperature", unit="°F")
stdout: 25 (°F)
